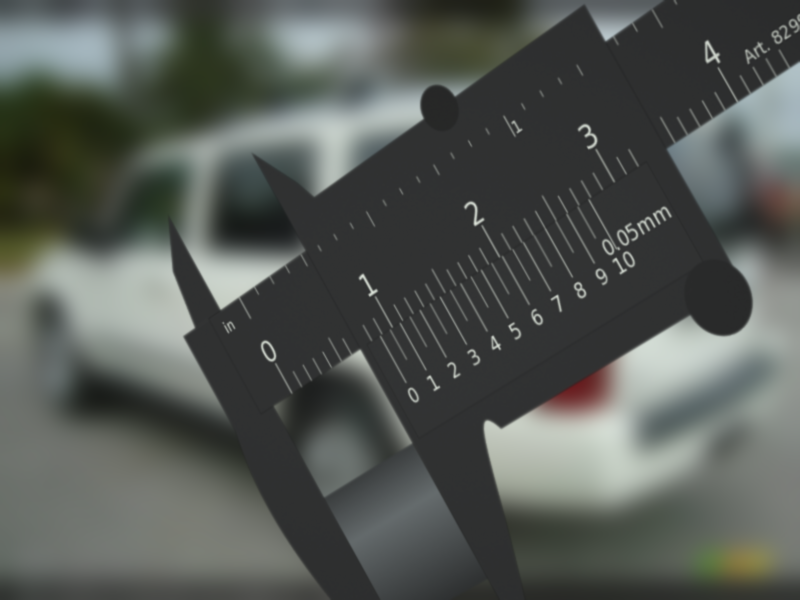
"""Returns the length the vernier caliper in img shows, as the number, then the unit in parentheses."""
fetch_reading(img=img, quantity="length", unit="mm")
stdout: 8.8 (mm)
